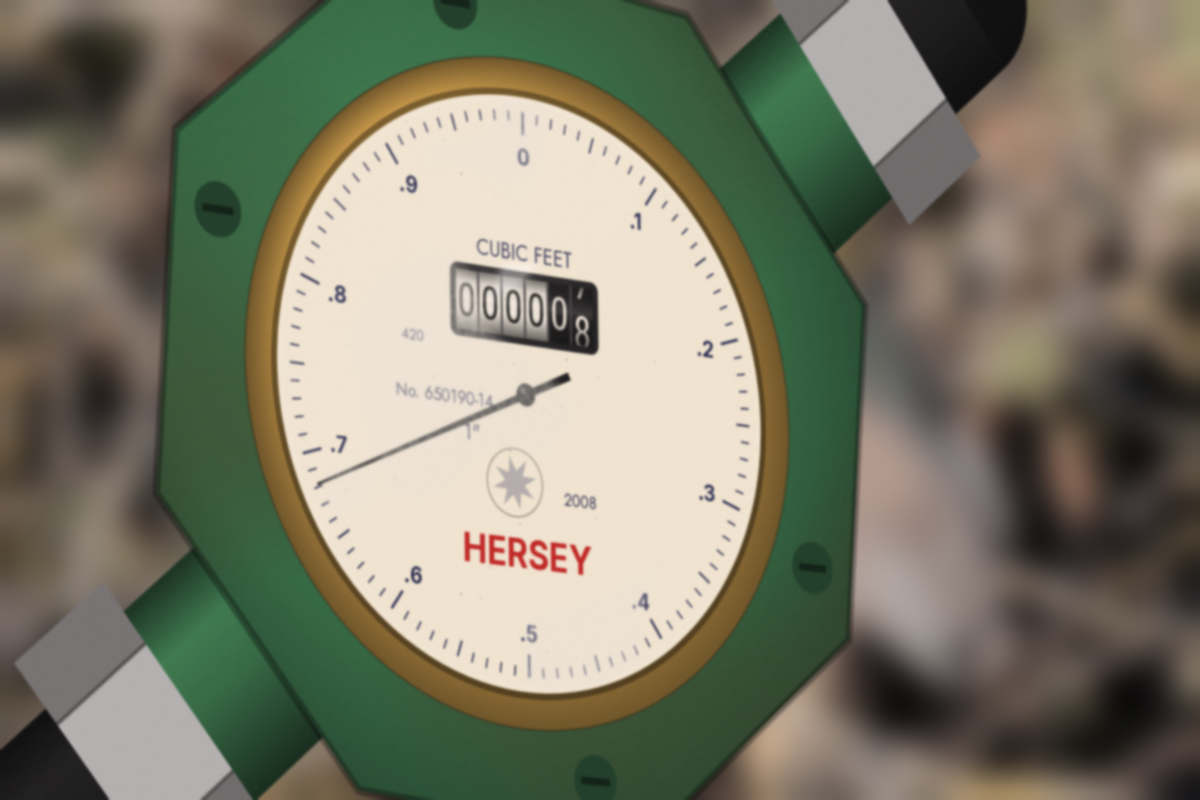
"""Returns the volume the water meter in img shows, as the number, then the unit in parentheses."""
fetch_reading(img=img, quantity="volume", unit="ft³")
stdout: 7.68 (ft³)
